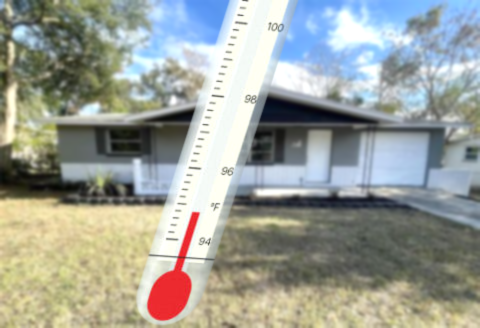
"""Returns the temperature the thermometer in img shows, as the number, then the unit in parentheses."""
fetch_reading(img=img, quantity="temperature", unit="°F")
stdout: 94.8 (°F)
